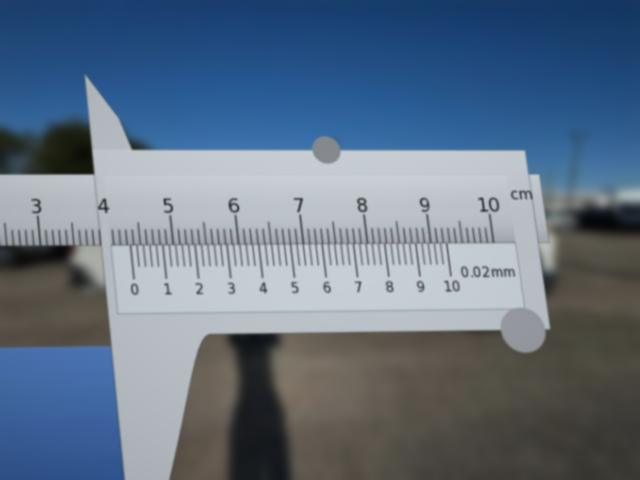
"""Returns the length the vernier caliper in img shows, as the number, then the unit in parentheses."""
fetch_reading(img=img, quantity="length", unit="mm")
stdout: 43.5 (mm)
